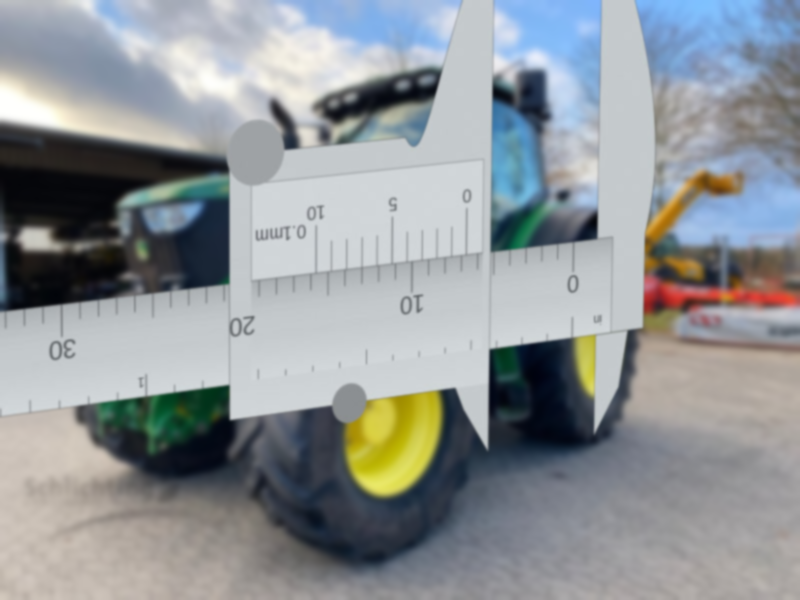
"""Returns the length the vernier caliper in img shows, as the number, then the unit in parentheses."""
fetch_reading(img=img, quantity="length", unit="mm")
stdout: 6.7 (mm)
